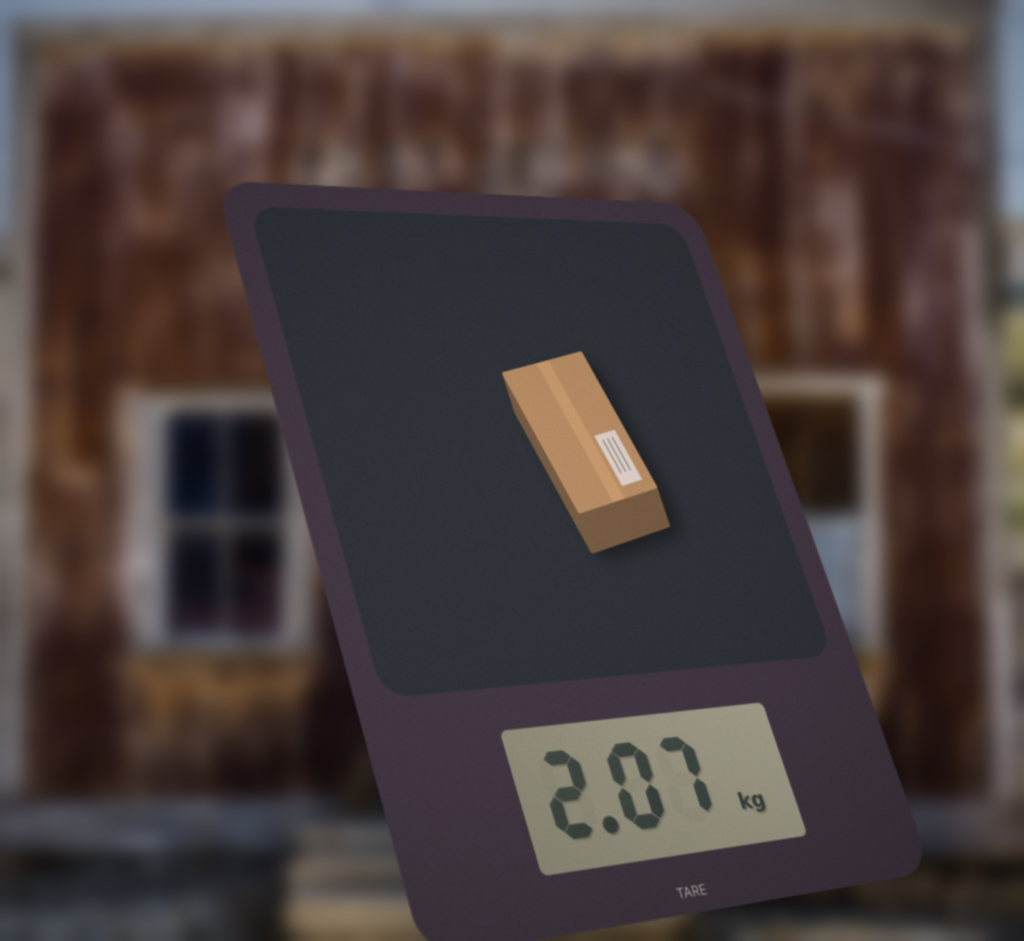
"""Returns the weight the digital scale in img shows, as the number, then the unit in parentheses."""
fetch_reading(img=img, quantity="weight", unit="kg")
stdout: 2.07 (kg)
